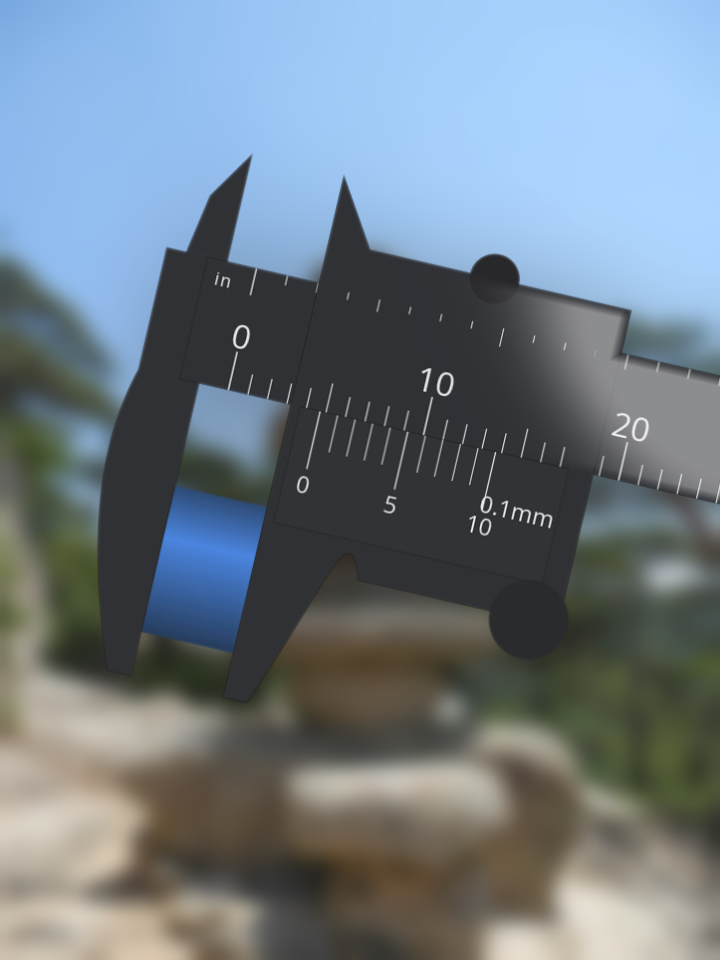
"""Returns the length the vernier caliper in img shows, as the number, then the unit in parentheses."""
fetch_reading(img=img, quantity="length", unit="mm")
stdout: 4.7 (mm)
